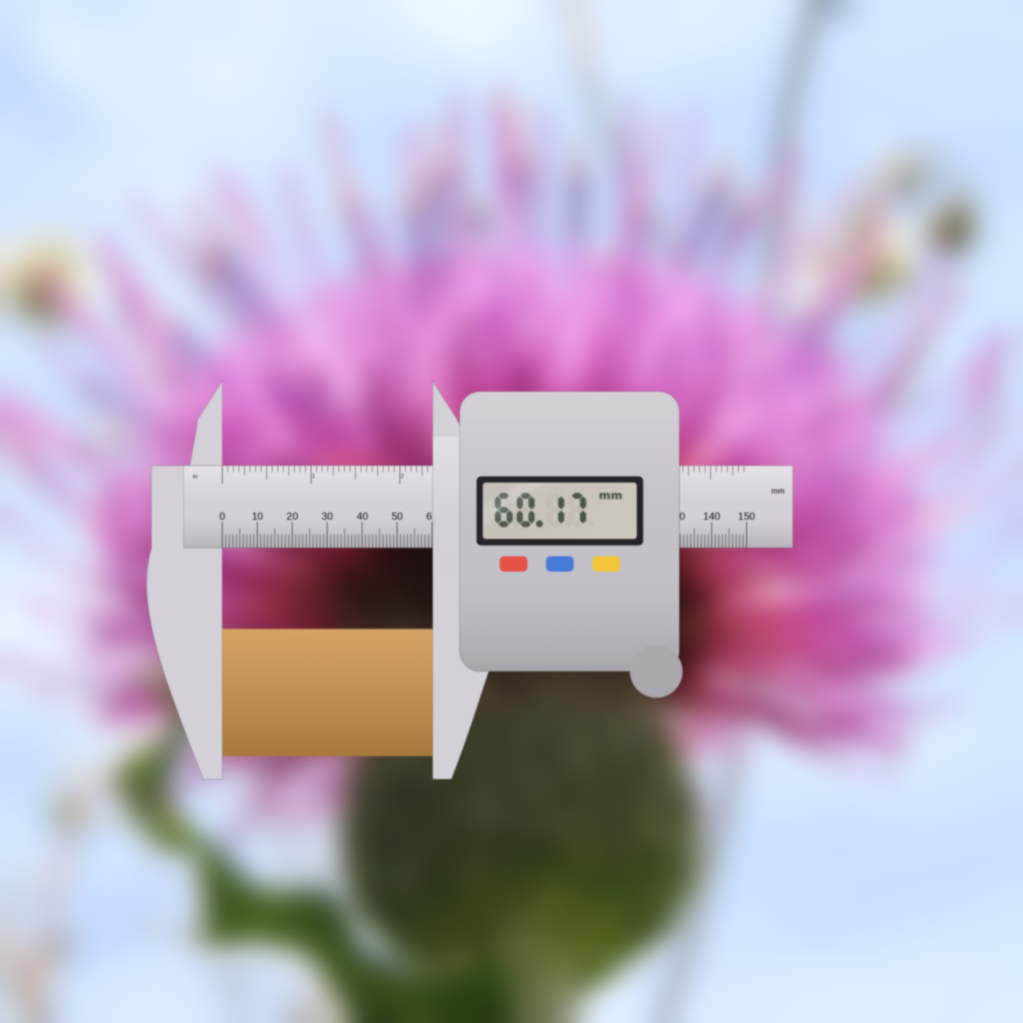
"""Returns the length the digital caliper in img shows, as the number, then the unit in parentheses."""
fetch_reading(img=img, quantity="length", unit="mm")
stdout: 60.17 (mm)
